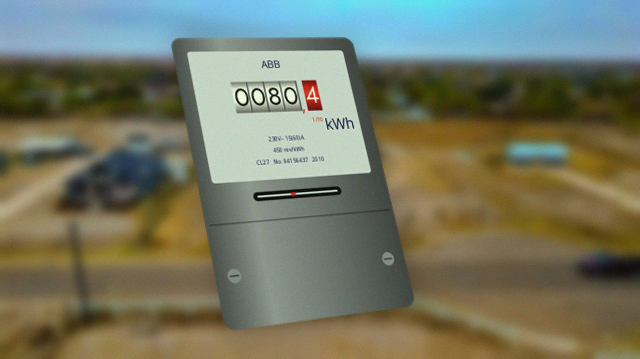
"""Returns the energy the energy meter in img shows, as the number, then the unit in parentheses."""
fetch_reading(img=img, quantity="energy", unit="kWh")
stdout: 80.4 (kWh)
